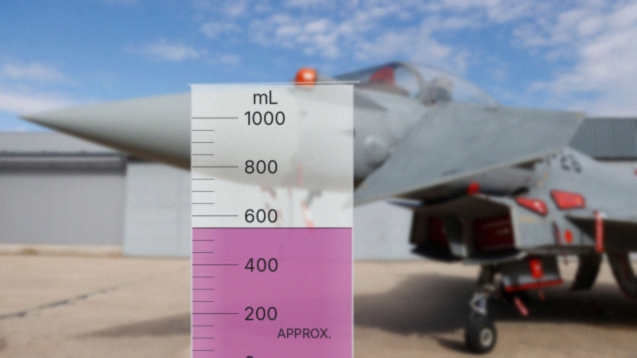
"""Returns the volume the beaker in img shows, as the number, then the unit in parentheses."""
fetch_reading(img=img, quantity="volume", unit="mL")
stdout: 550 (mL)
